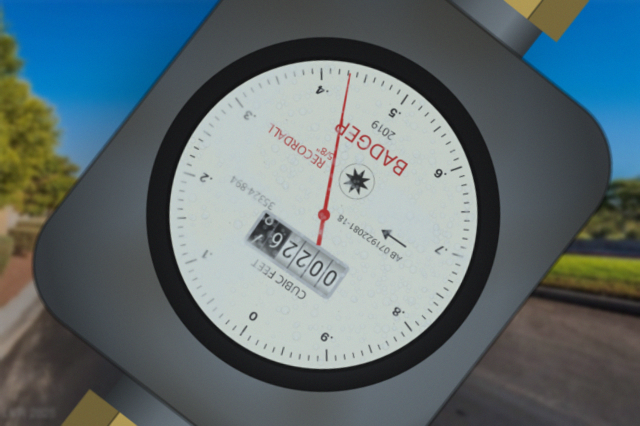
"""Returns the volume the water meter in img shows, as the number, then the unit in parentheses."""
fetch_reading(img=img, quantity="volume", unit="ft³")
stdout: 2267.43 (ft³)
